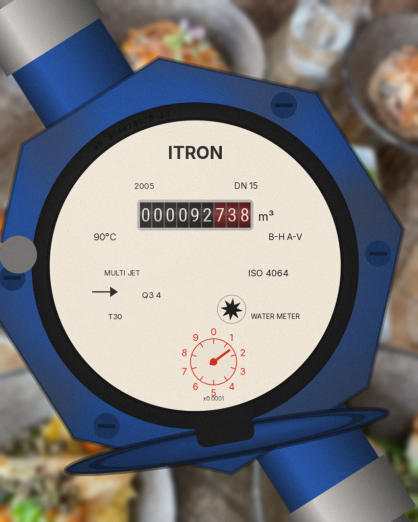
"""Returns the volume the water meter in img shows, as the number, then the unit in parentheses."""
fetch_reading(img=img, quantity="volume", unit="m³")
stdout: 92.7381 (m³)
